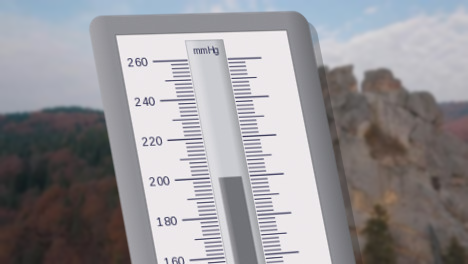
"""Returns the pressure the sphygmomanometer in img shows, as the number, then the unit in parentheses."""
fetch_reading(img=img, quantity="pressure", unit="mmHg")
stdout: 200 (mmHg)
